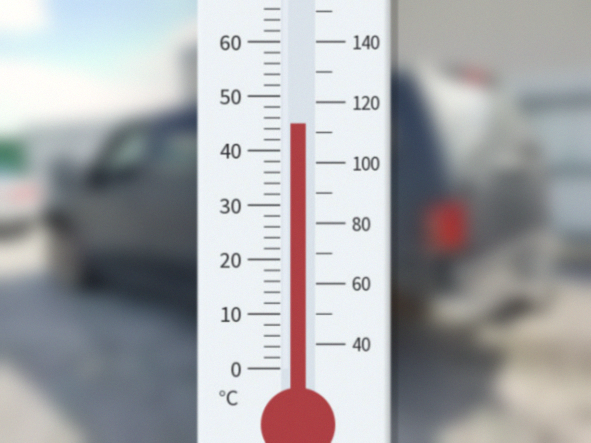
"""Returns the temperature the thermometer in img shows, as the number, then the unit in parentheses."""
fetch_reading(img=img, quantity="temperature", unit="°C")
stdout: 45 (°C)
